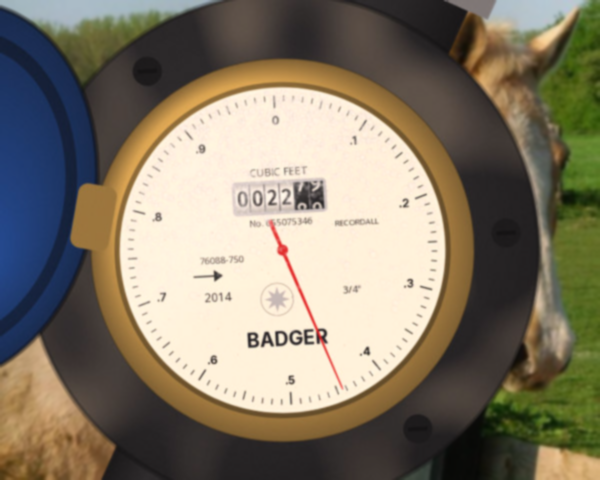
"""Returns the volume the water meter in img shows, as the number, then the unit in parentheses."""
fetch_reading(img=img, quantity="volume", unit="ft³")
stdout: 2279.44 (ft³)
